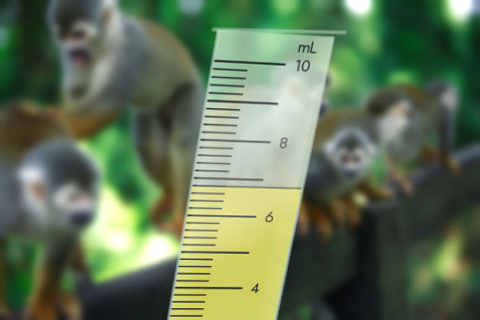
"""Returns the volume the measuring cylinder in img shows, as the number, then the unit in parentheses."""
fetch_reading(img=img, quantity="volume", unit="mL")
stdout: 6.8 (mL)
